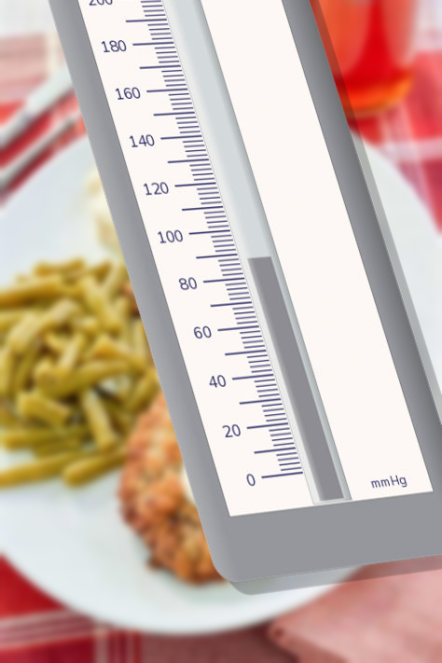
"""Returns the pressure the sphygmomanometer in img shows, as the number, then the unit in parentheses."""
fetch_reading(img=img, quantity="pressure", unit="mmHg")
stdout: 88 (mmHg)
